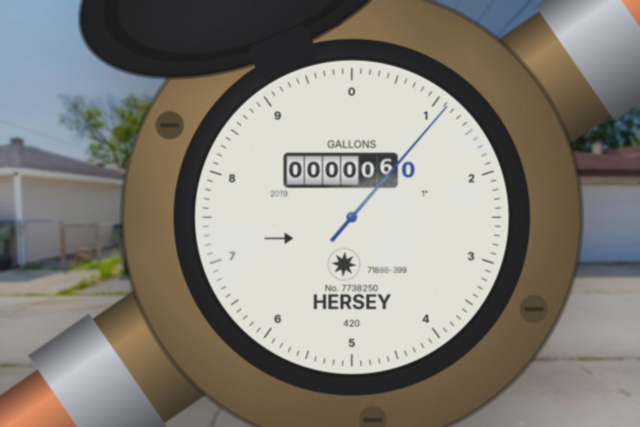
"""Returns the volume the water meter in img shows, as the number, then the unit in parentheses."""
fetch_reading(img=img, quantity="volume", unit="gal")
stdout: 61.1 (gal)
